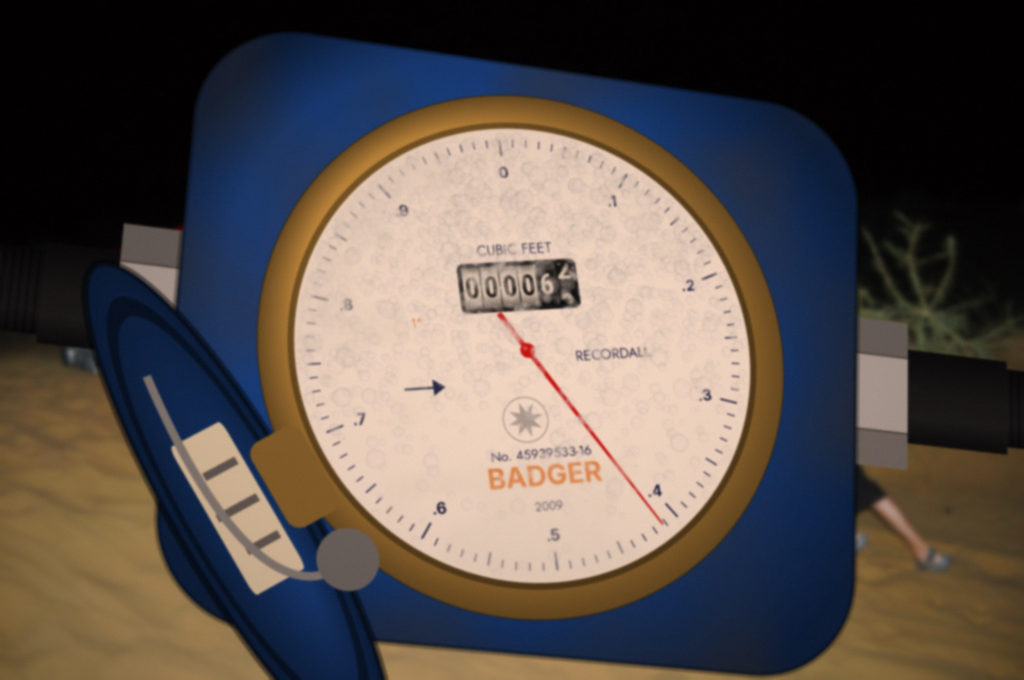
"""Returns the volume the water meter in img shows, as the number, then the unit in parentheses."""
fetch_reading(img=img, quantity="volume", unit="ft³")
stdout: 62.41 (ft³)
